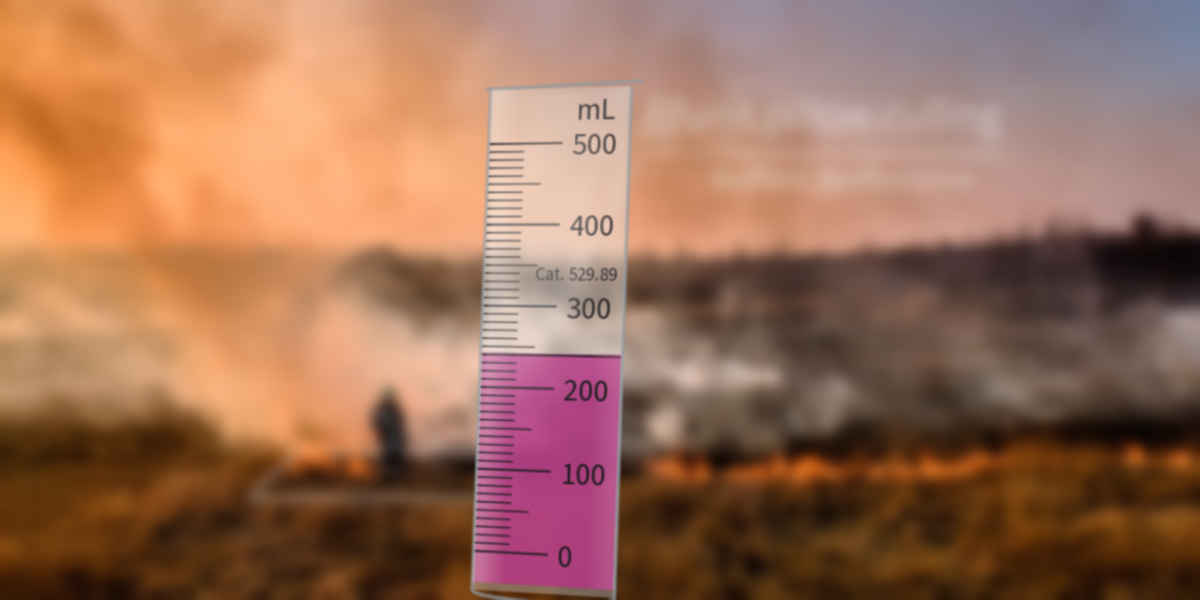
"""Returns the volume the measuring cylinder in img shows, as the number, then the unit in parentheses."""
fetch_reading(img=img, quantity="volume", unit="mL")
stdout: 240 (mL)
